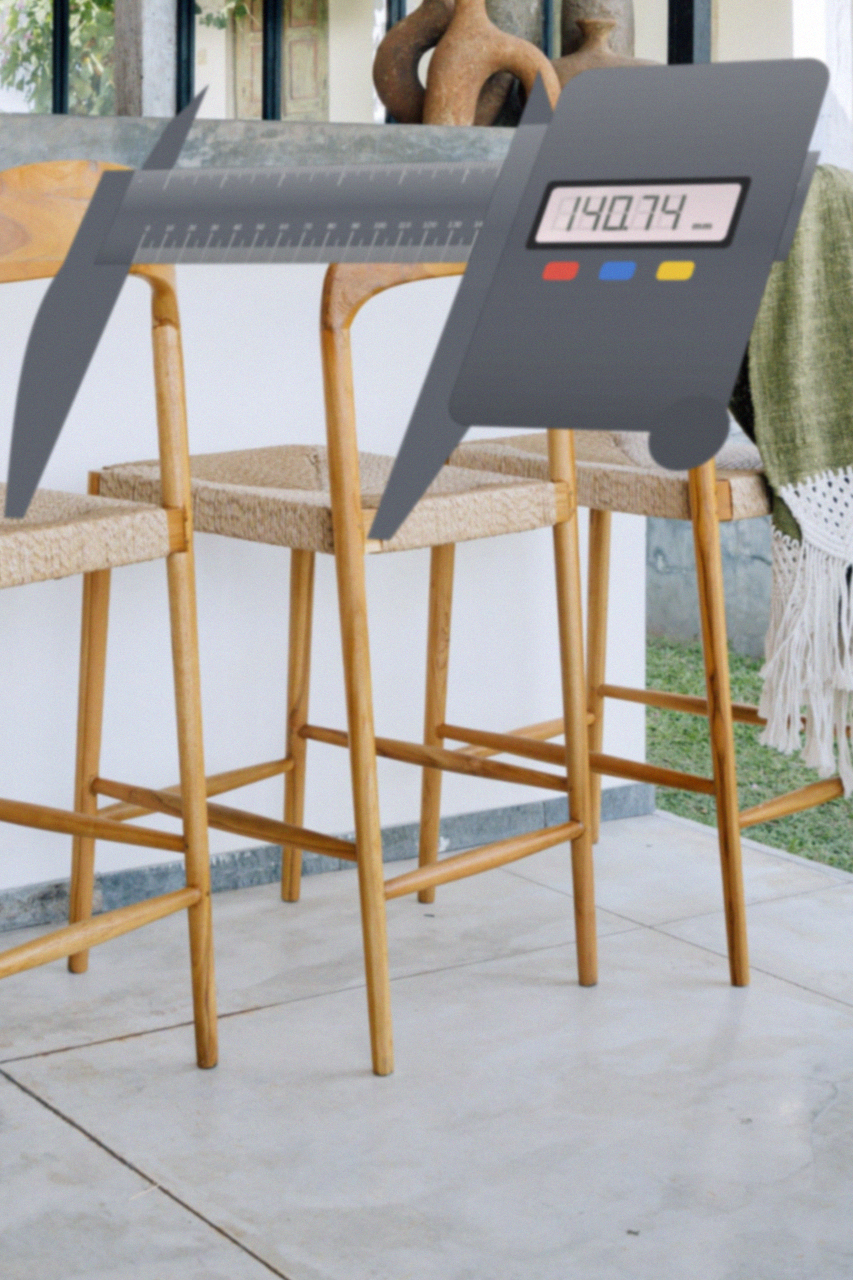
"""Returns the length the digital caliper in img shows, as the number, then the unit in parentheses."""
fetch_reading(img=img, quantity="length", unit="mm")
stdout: 140.74 (mm)
